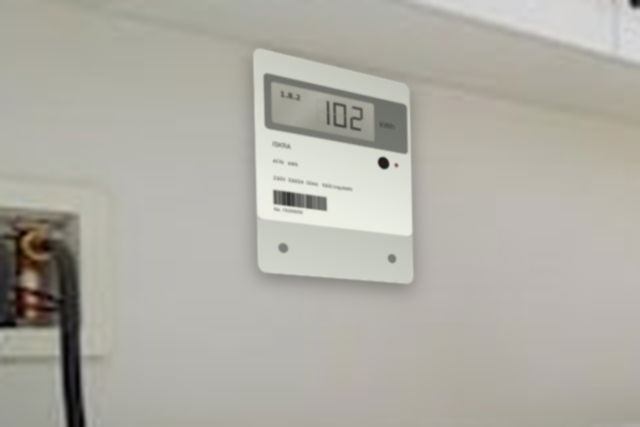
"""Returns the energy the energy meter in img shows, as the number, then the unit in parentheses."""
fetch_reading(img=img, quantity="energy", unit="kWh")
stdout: 102 (kWh)
